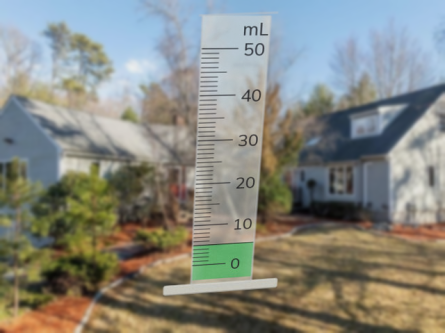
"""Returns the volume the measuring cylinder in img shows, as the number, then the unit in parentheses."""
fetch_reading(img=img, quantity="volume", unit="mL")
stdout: 5 (mL)
